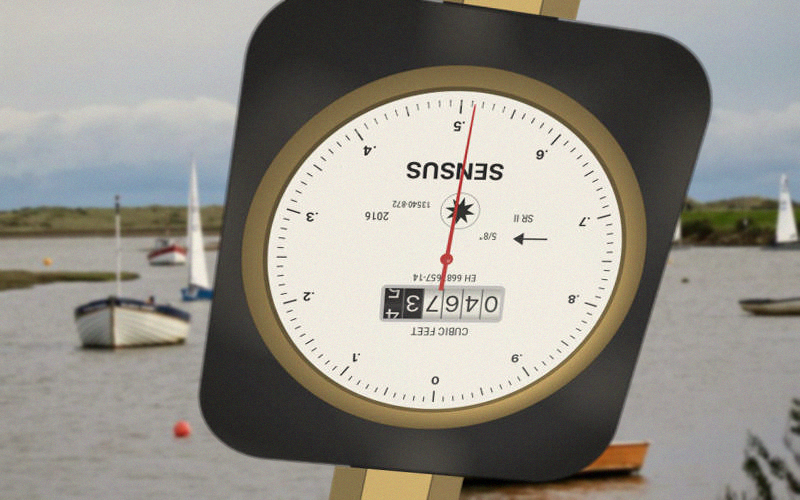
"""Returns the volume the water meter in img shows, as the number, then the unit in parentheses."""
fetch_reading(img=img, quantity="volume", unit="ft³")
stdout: 46734.51 (ft³)
